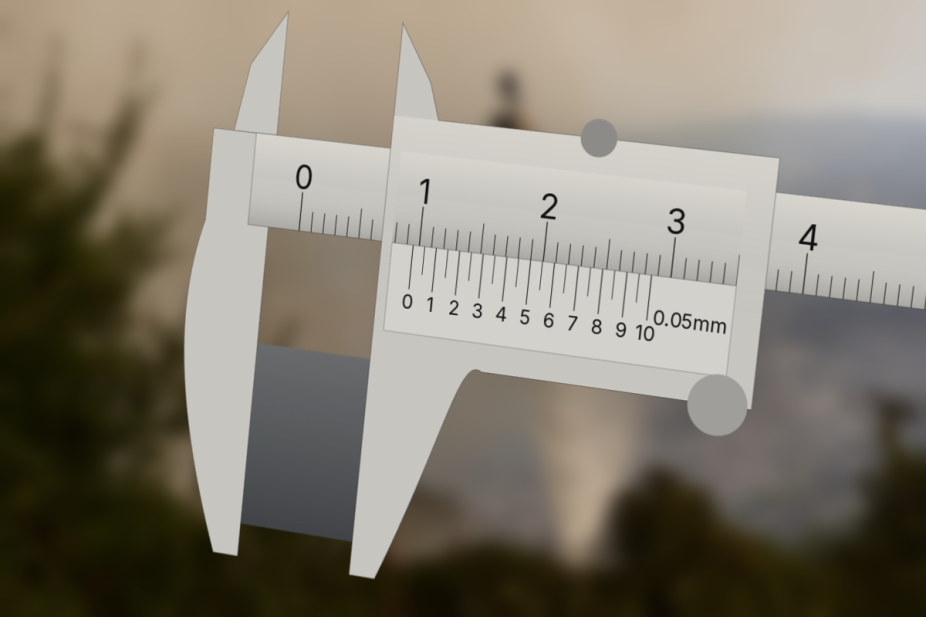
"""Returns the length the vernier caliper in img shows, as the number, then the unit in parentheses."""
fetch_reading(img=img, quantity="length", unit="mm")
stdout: 9.5 (mm)
